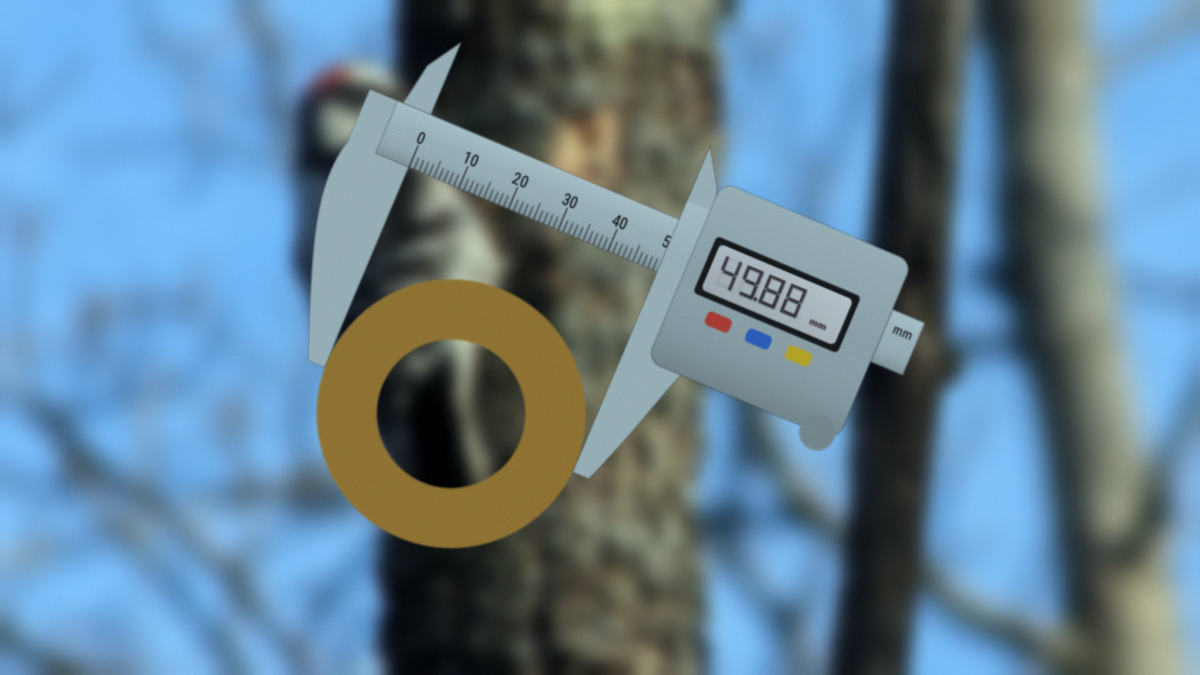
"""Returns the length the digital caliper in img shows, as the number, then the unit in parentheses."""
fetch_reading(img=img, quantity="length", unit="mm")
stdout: 49.88 (mm)
